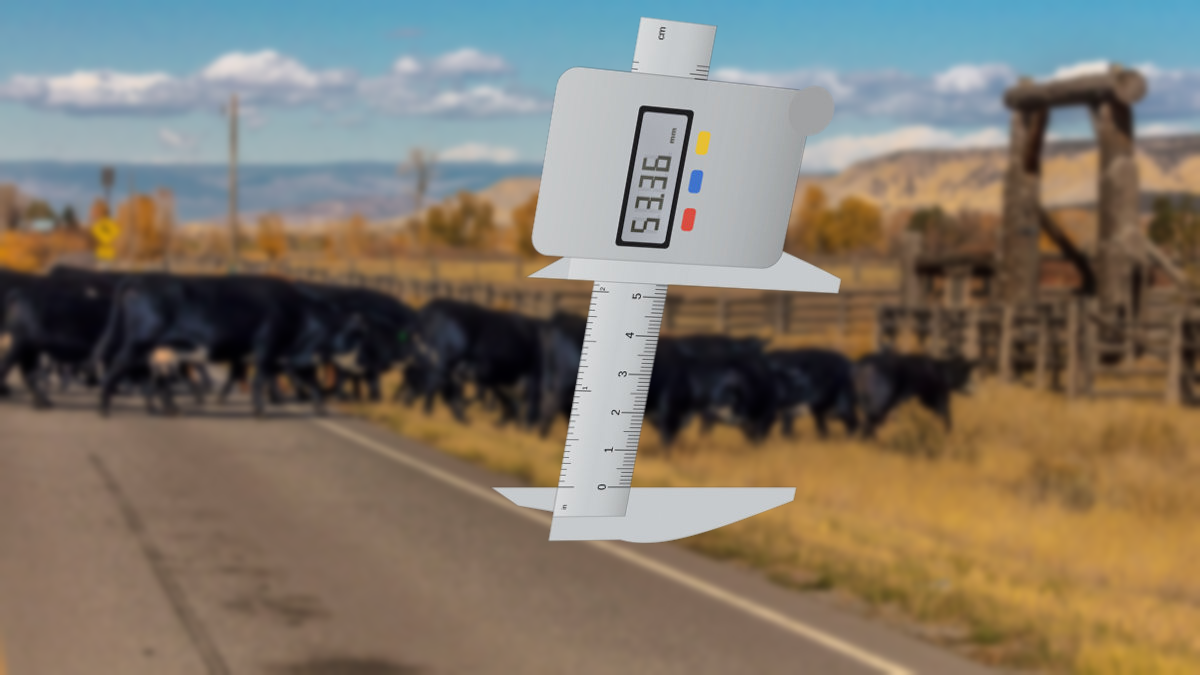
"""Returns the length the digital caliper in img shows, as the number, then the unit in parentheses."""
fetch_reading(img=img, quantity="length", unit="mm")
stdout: 53.36 (mm)
